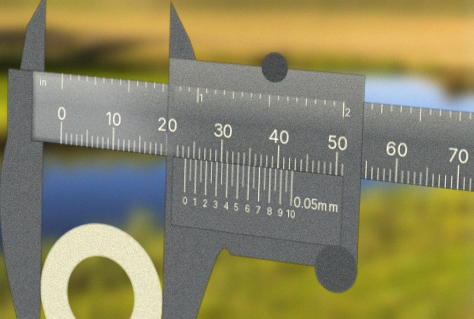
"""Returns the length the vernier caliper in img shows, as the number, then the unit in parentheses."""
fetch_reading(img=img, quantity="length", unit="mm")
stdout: 23.5 (mm)
